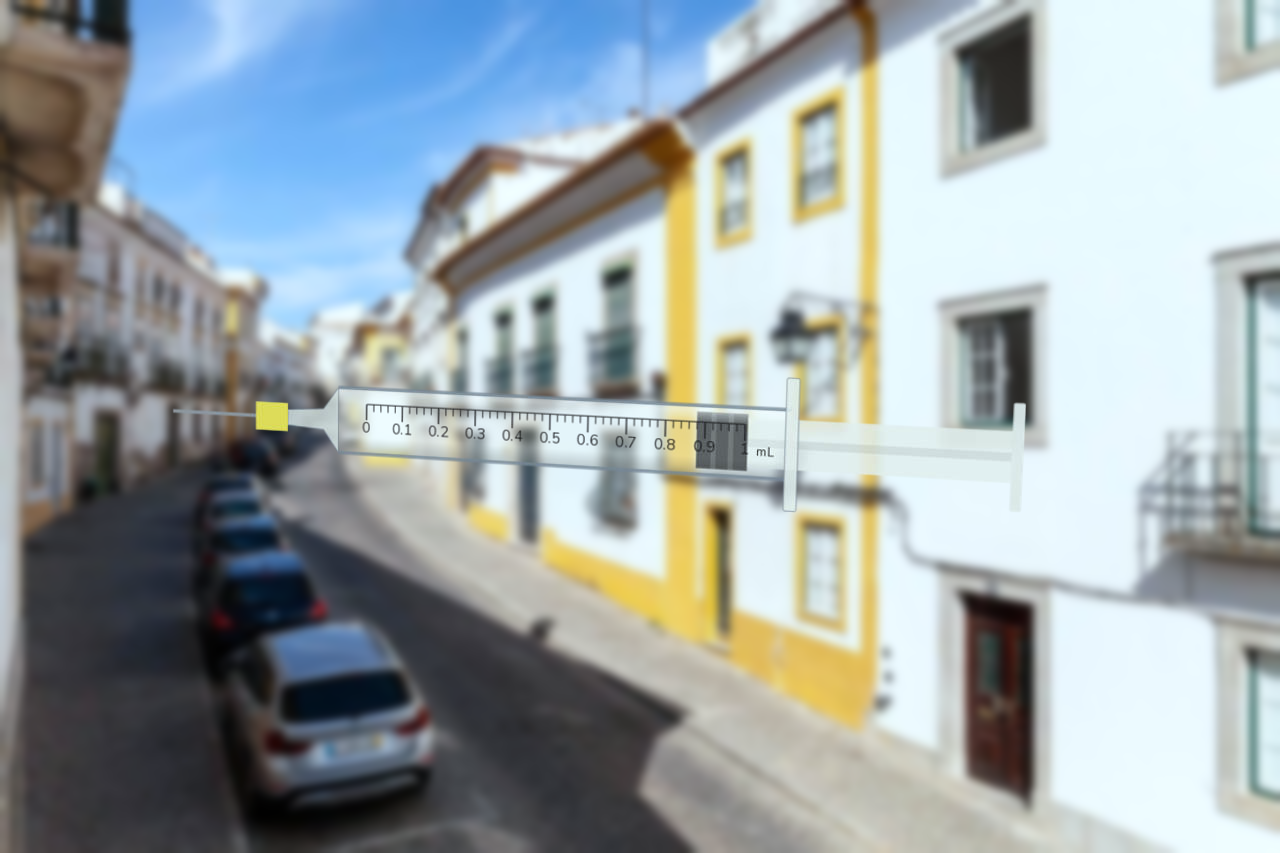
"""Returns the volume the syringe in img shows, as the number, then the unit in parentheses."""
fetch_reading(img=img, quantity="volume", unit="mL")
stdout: 0.88 (mL)
